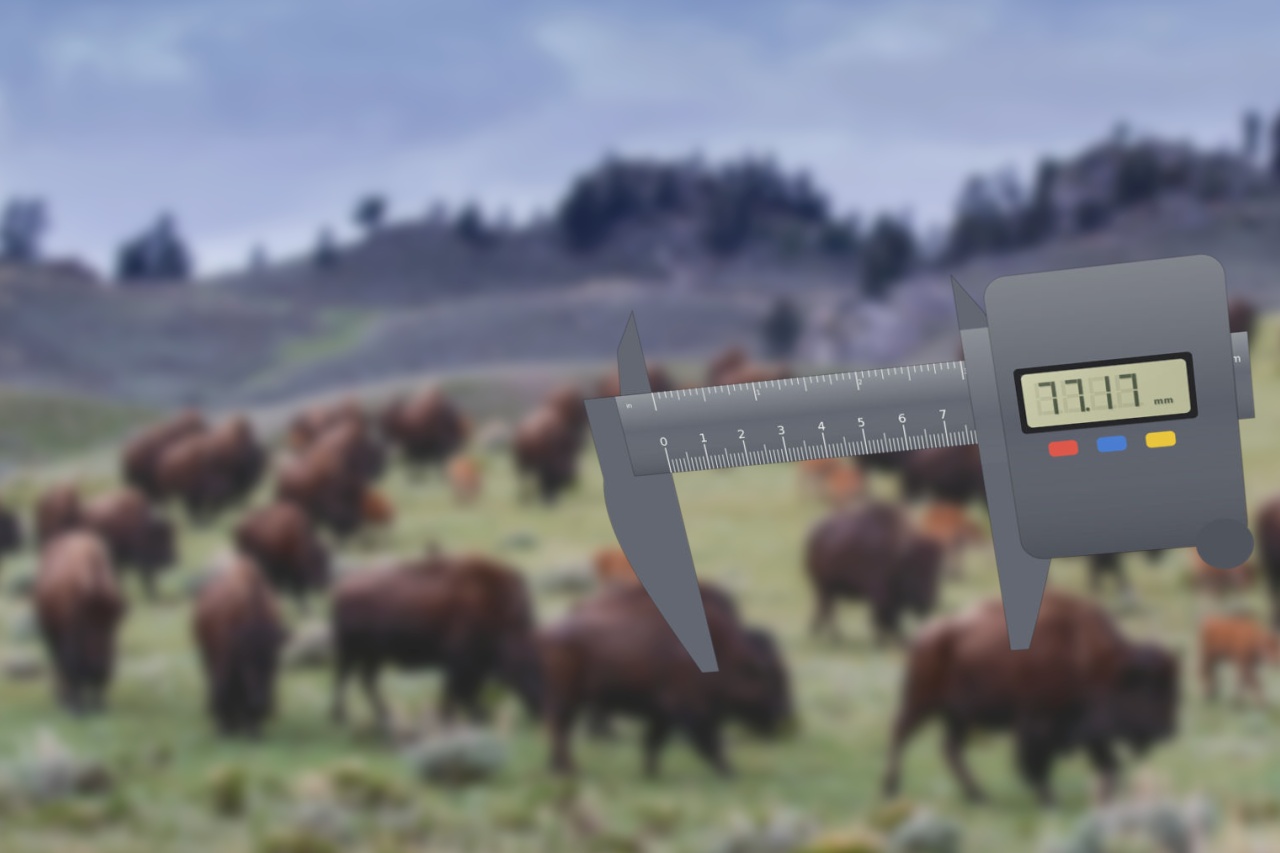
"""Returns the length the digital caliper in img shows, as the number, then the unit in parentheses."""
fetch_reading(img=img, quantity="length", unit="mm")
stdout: 77.17 (mm)
